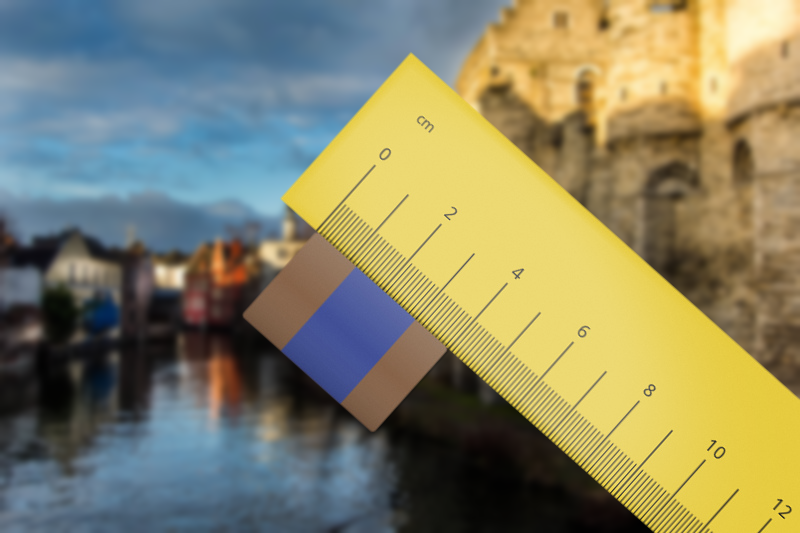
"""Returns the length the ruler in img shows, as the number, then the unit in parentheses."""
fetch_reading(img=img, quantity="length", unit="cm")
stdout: 4 (cm)
